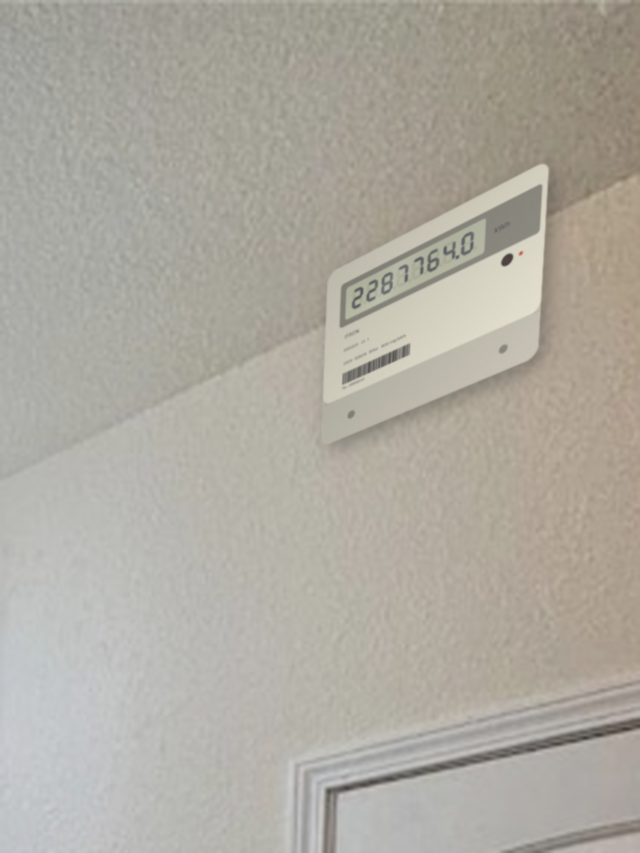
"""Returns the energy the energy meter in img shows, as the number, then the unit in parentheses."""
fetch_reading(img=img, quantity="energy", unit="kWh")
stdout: 2287764.0 (kWh)
